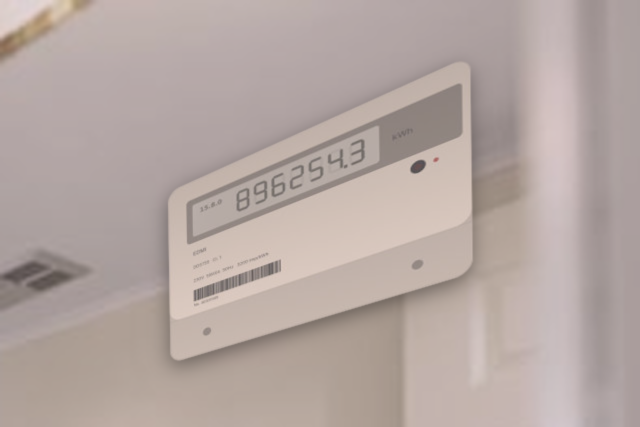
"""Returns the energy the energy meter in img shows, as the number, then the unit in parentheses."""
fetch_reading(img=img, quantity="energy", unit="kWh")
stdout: 896254.3 (kWh)
